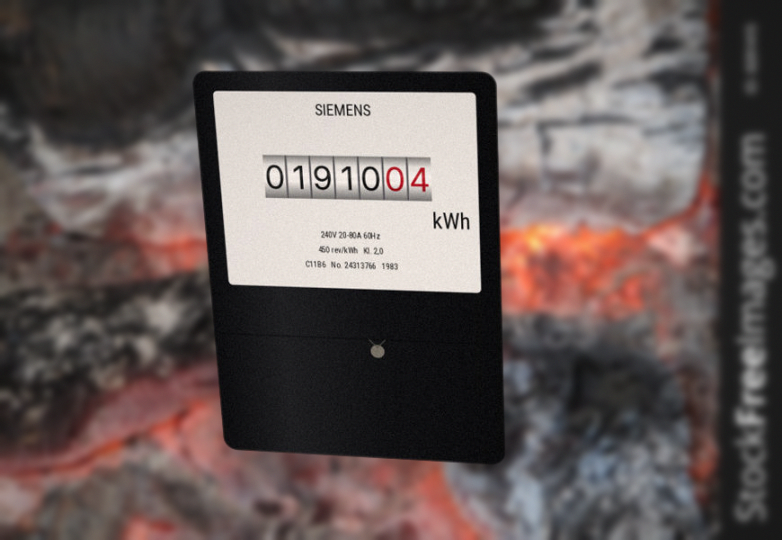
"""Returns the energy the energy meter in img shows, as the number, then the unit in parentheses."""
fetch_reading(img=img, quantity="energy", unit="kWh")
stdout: 1910.04 (kWh)
